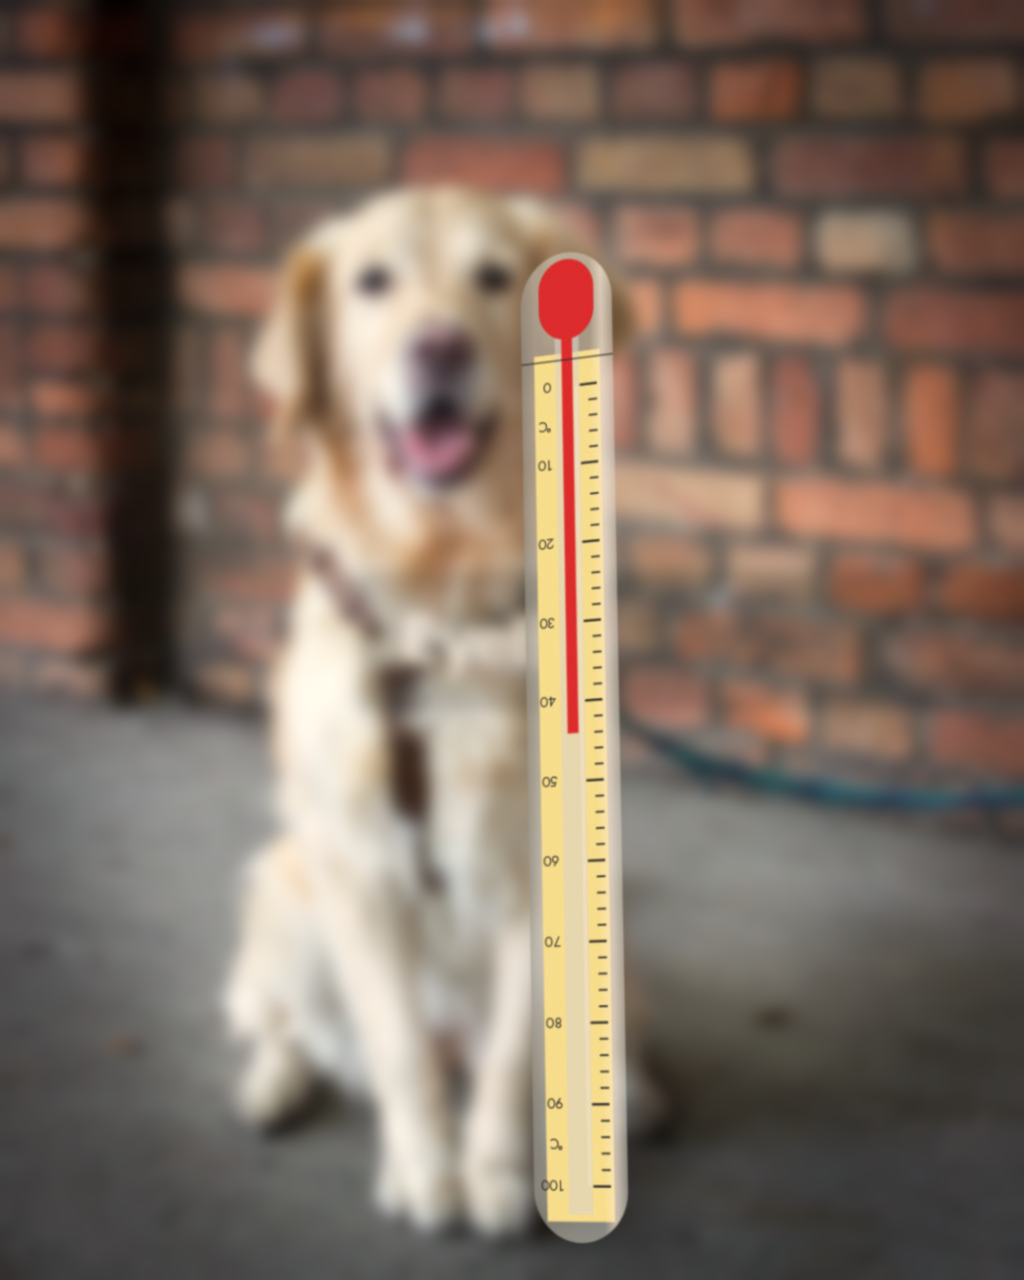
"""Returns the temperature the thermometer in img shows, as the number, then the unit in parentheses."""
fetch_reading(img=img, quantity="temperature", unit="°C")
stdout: 44 (°C)
